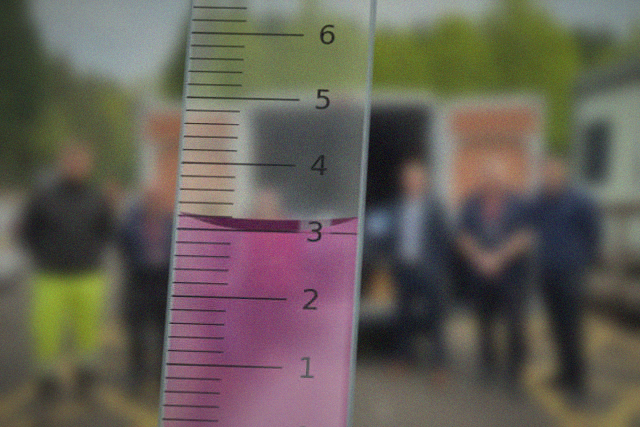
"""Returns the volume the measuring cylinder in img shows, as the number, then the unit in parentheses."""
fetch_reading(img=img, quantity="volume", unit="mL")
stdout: 3 (mL)
